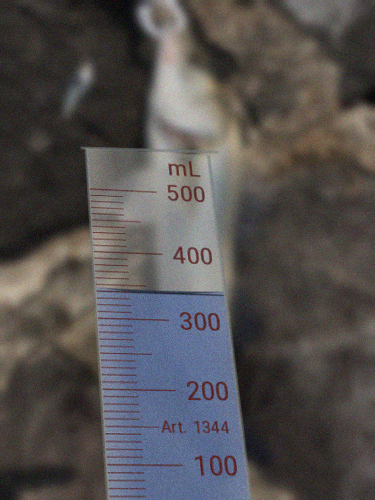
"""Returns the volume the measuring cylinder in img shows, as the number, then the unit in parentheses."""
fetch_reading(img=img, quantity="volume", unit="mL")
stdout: 340 (mL)
